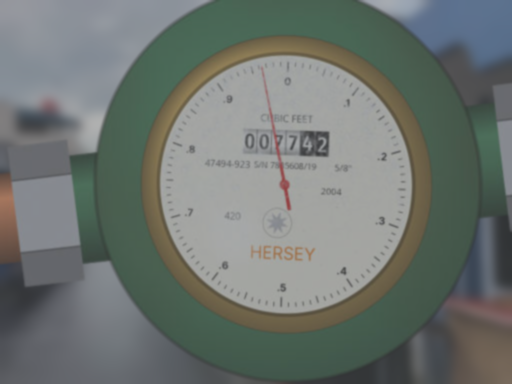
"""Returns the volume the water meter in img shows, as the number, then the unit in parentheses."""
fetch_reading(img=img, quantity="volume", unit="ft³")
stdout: 7741.96 (ft³)
